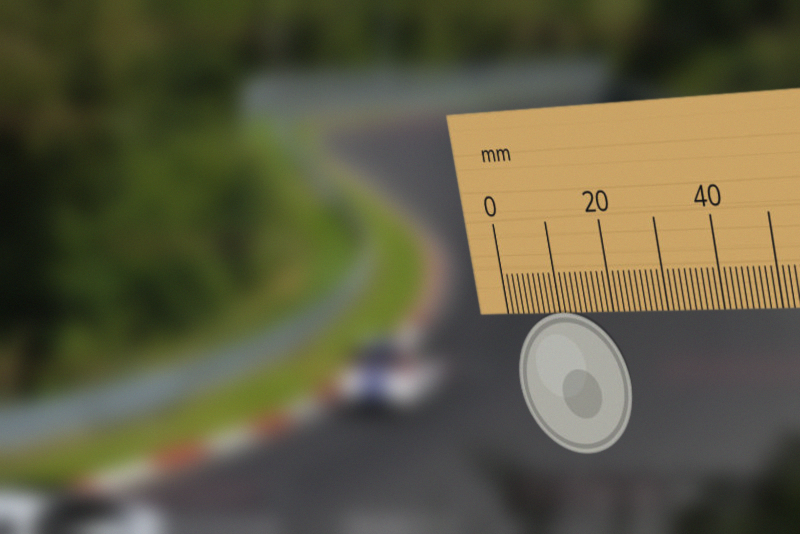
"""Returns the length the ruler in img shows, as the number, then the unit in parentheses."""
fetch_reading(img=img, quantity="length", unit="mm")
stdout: 21 (mm)
